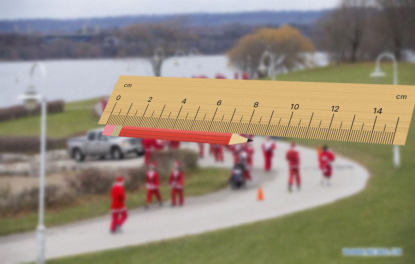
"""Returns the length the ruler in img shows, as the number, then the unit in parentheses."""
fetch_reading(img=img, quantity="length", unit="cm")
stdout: 8.5 (cm)
